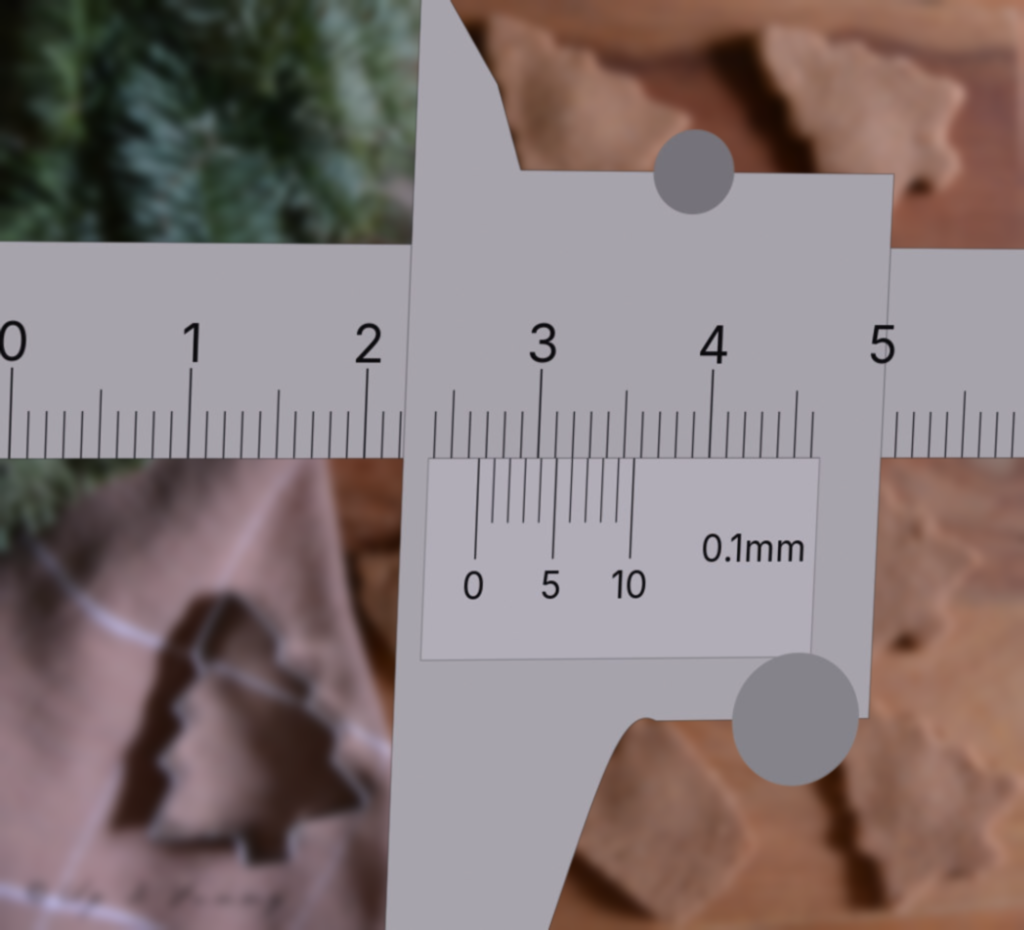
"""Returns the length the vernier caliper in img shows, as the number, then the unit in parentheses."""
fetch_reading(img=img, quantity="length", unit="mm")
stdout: 26.6 (mm)
